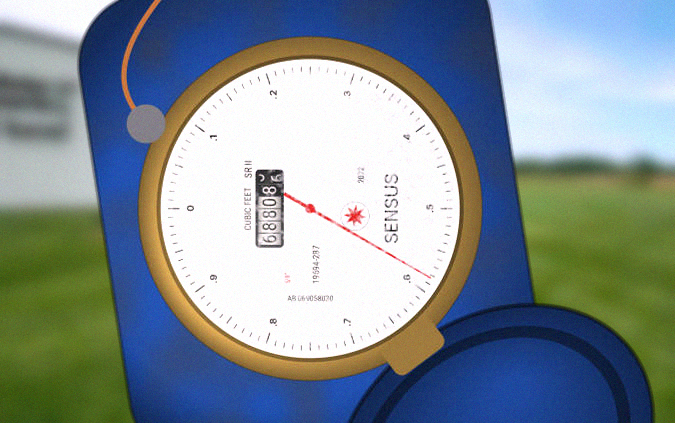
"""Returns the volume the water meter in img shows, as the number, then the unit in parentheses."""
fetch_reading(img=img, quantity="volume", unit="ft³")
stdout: 688085.58 (ft³)
